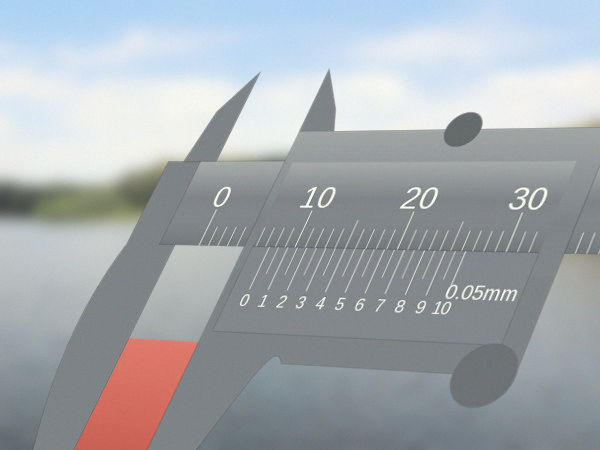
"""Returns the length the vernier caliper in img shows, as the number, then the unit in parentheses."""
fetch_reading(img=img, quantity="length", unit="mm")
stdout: 7.4 (mm)
